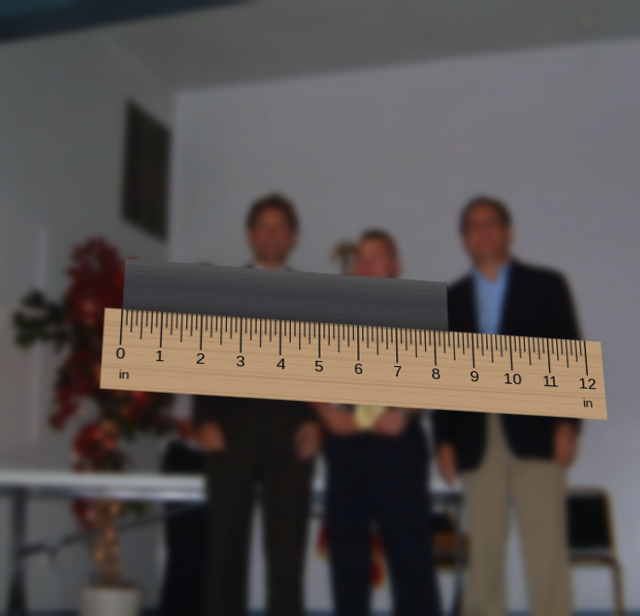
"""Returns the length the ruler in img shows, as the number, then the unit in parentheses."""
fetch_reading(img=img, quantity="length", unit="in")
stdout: 8.375 (in)
